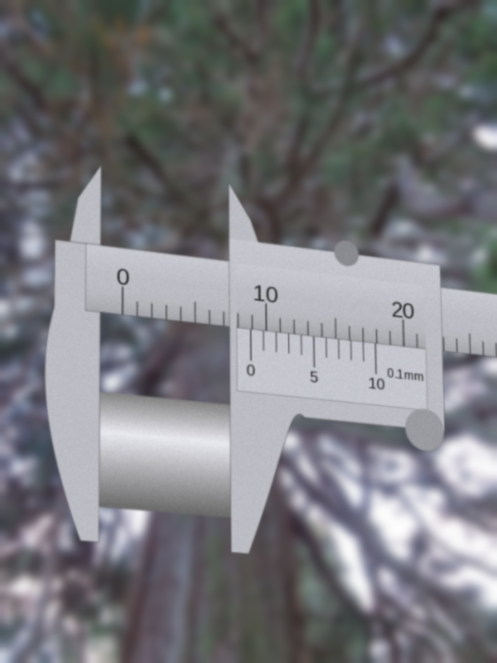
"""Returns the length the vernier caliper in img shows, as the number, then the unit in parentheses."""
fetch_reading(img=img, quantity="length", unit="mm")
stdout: 8.9 (mm)
